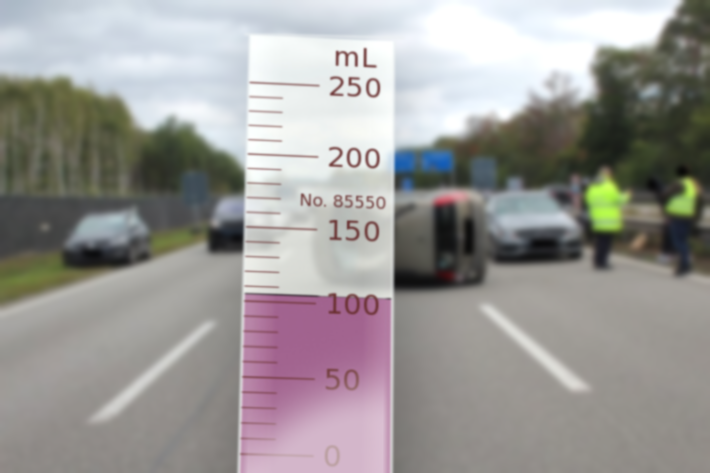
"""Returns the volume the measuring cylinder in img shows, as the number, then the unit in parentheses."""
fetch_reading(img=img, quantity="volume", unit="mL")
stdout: 105 (mL)
